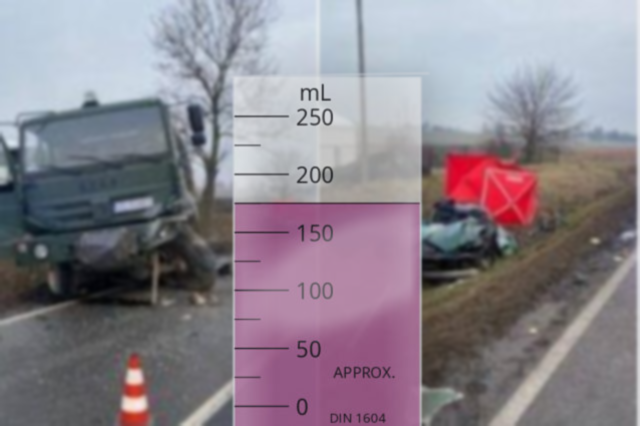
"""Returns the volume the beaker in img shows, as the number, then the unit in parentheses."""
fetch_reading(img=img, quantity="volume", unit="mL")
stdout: 175 (mL)
